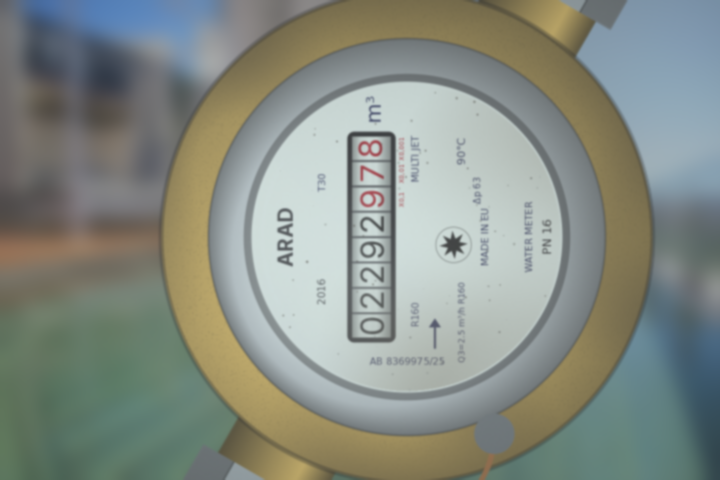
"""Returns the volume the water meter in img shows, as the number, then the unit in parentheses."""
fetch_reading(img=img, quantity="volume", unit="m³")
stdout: 2292.978 (m³)
